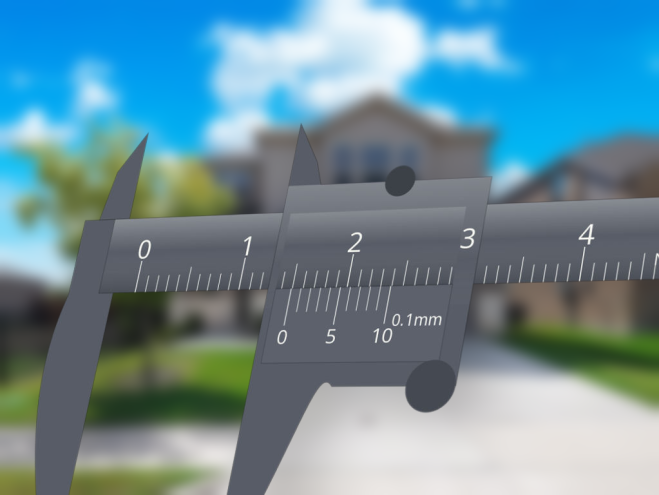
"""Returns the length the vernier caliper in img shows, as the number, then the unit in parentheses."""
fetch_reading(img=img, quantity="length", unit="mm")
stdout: 14.9 (mm)
